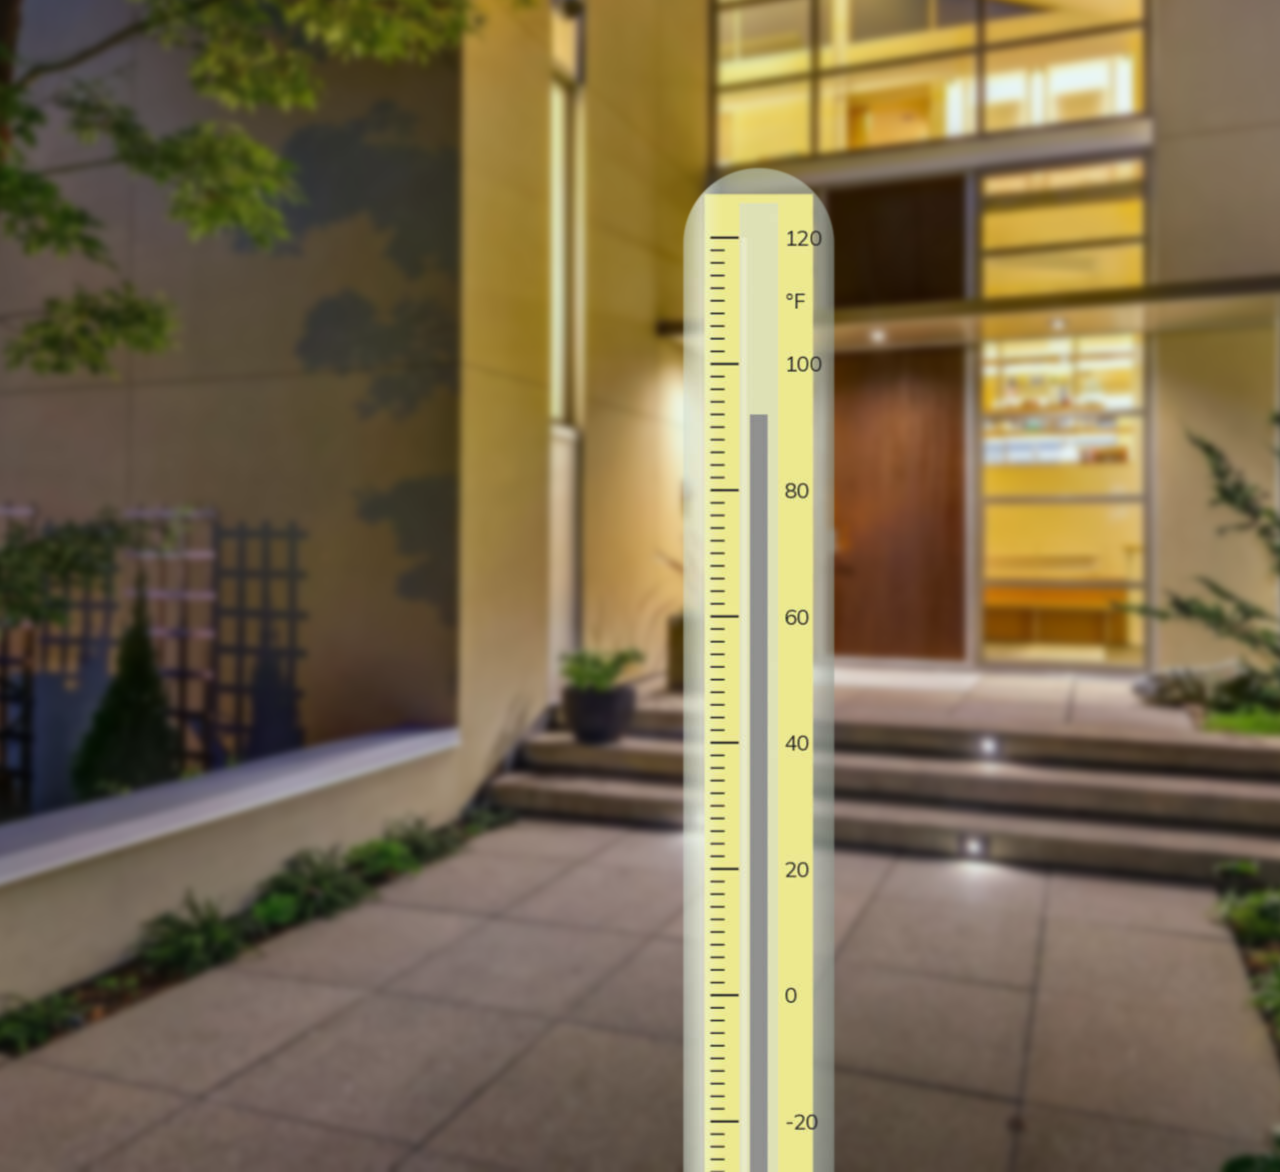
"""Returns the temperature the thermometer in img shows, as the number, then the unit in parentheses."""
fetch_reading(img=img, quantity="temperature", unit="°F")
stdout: 92 (°F)
